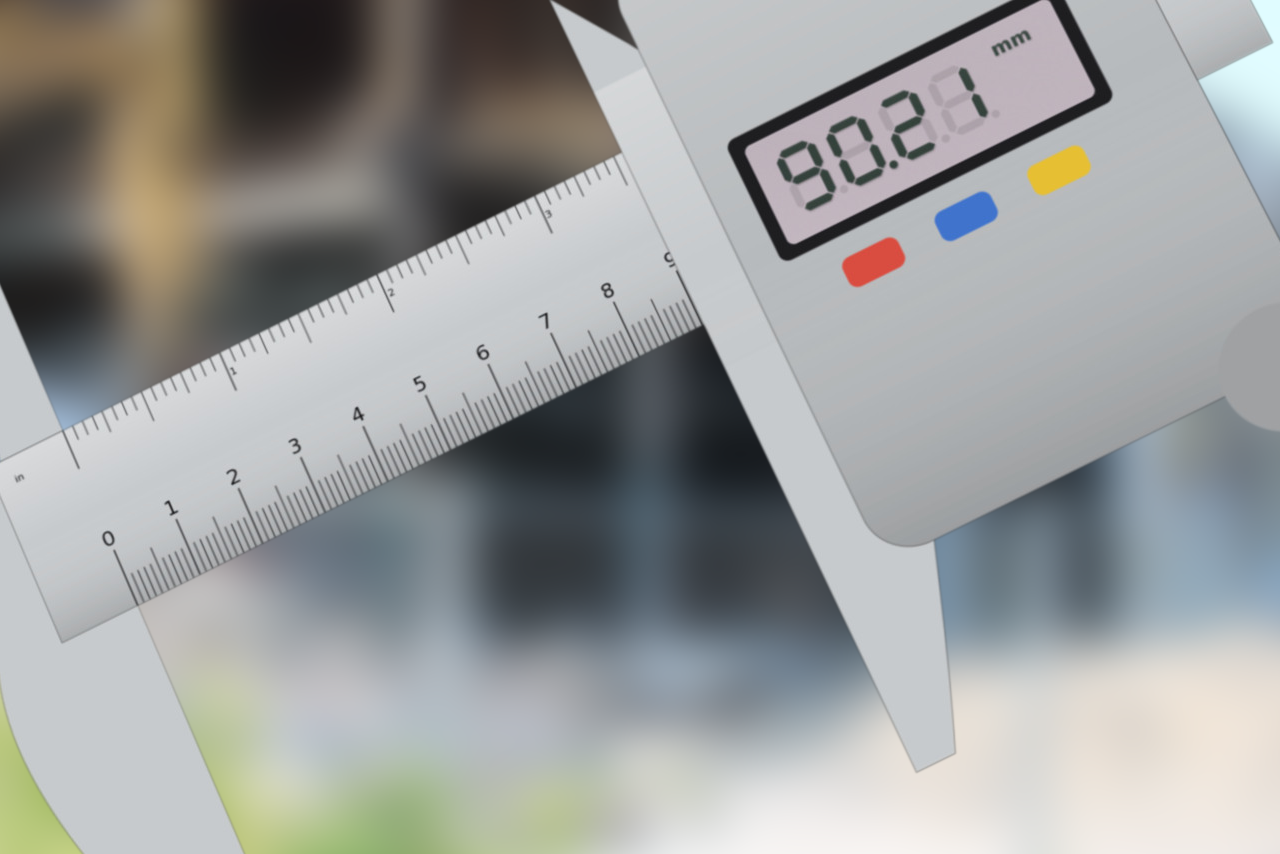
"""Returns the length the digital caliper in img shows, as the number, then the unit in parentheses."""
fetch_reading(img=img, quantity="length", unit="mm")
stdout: 90.21 (mm)
